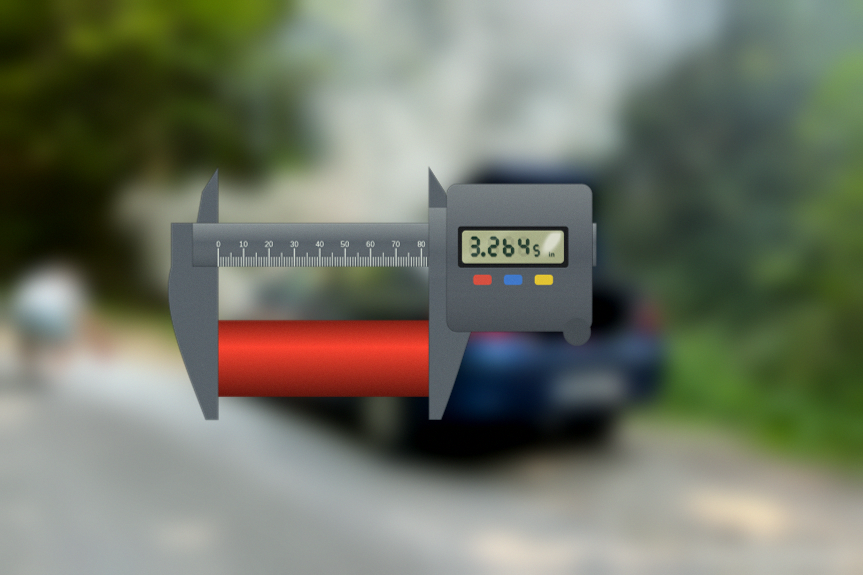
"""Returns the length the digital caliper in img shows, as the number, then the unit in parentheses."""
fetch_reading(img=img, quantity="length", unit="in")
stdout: 3.2645 (in)
